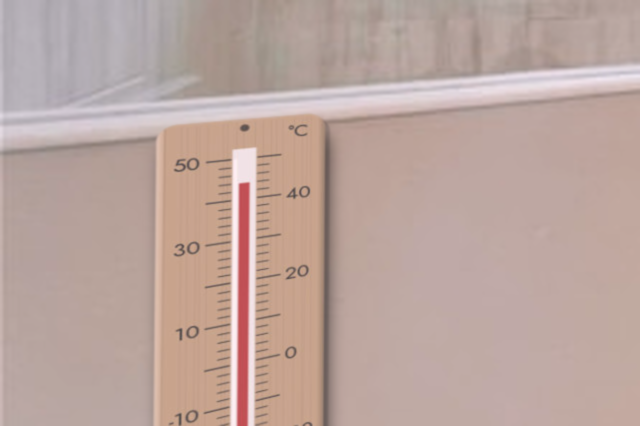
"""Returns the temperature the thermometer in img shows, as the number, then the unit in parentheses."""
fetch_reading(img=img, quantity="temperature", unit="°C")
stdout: 44 (°C)
